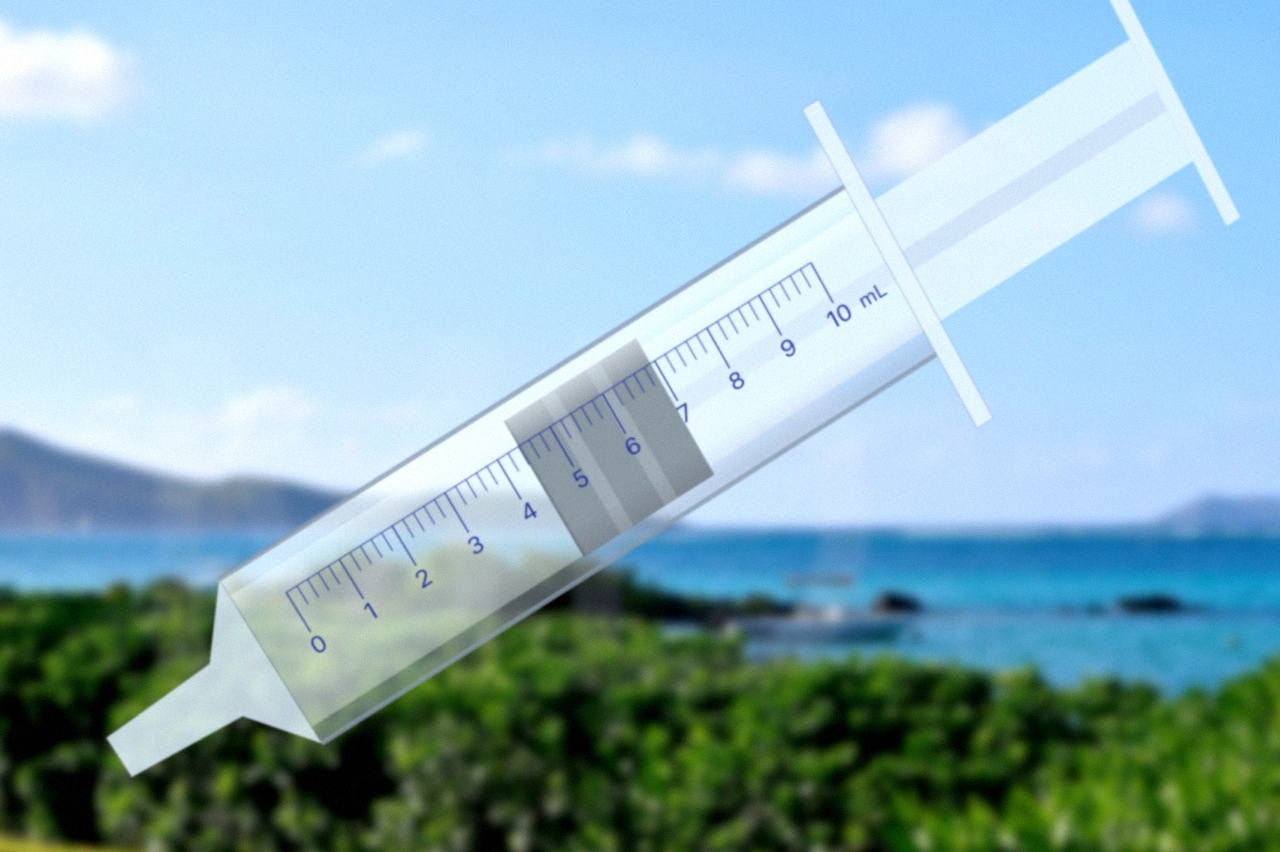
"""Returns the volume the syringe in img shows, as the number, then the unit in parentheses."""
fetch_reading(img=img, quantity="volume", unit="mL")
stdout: 4.4 (mL)
